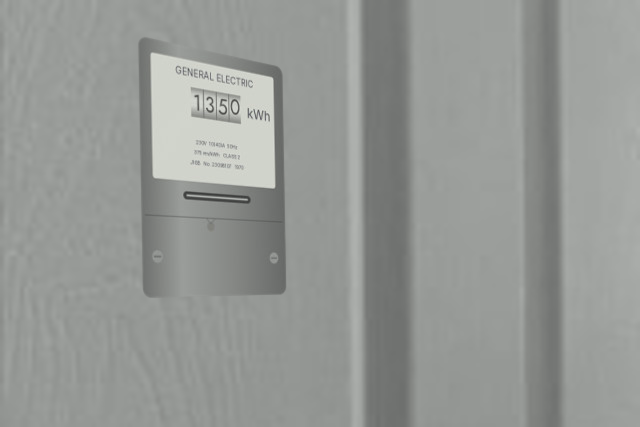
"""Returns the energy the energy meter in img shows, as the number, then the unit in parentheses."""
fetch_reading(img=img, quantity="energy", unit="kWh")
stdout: 1350 (kWh)
